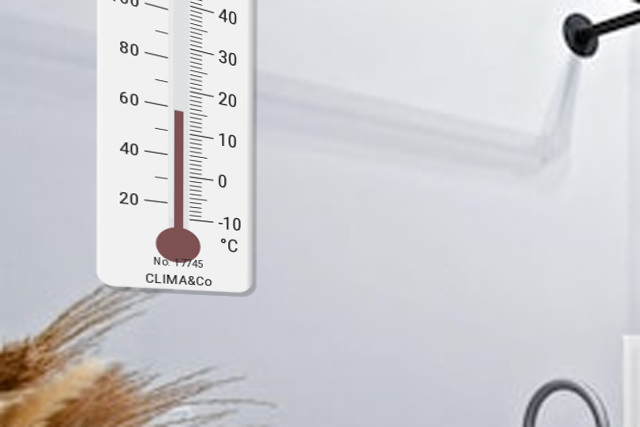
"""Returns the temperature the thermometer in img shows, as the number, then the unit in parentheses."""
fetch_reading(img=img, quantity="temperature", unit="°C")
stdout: 15 (°C)
